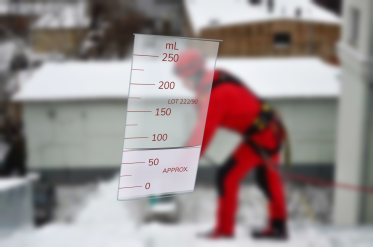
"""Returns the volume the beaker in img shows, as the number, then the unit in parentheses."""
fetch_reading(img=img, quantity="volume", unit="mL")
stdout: 75 (mL)
